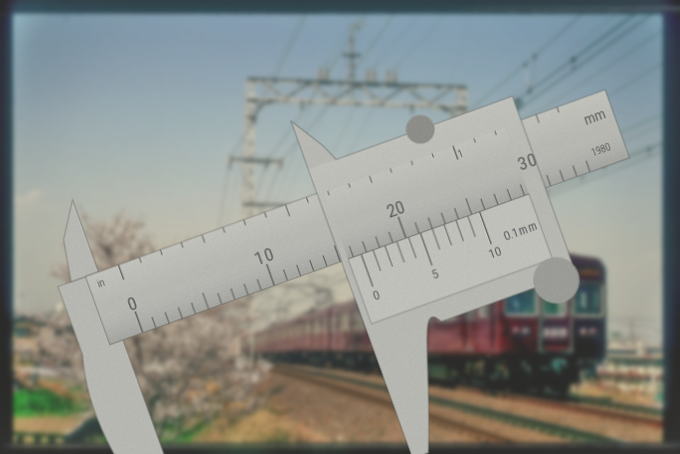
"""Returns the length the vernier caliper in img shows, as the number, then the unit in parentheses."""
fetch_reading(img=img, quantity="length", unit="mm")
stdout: 16.6 (mm)
